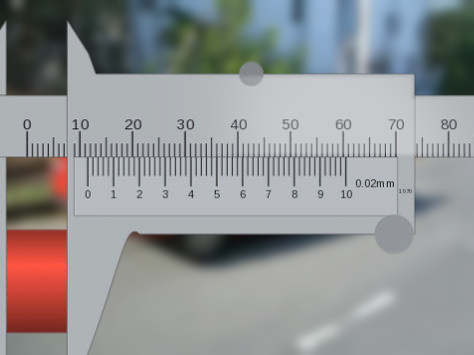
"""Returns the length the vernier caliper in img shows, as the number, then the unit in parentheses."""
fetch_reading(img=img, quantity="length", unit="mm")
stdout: 11.5 (mm)
